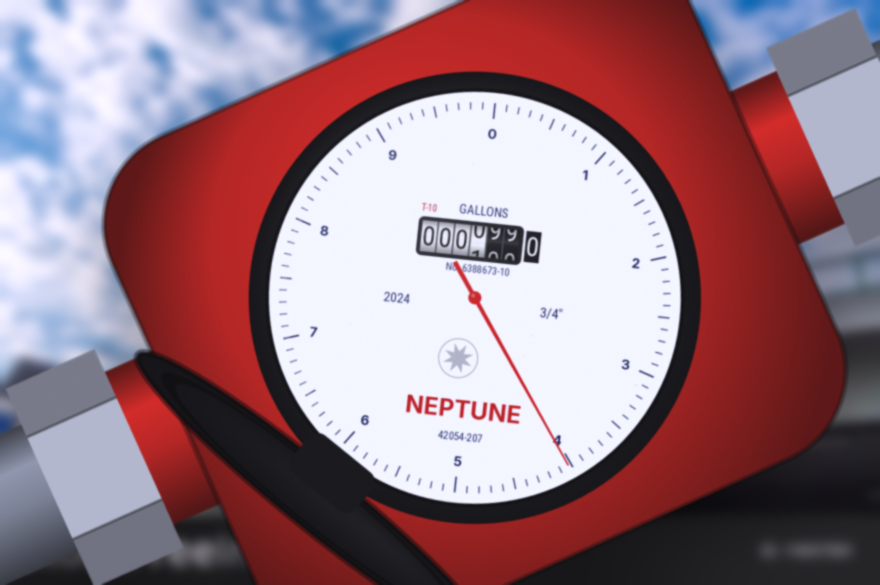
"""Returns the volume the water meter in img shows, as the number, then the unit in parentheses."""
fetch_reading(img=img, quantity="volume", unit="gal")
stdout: 994.0 (gal)
